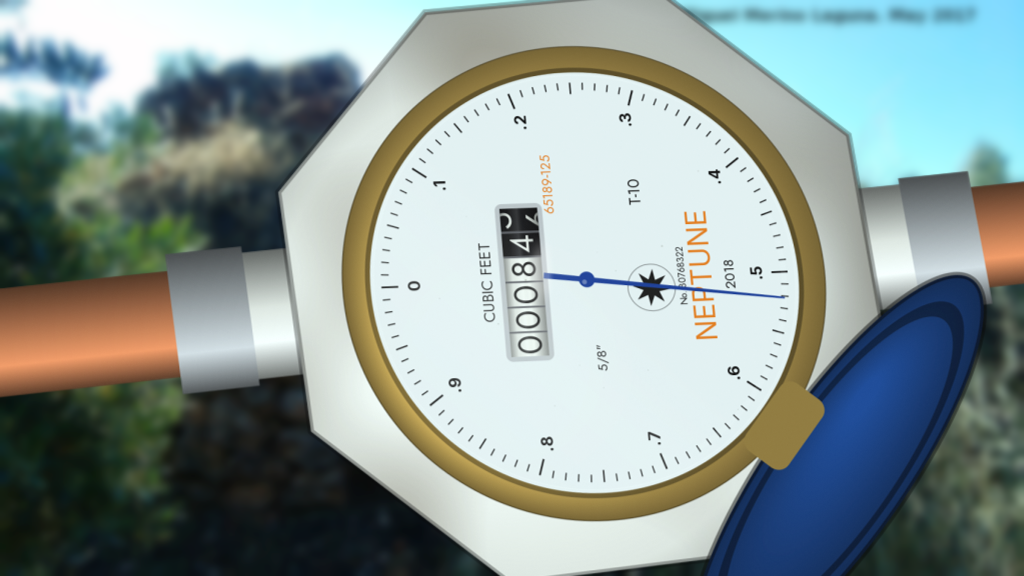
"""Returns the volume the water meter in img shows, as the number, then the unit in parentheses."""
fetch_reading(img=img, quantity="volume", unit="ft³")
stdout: 845.52 (ft³)
